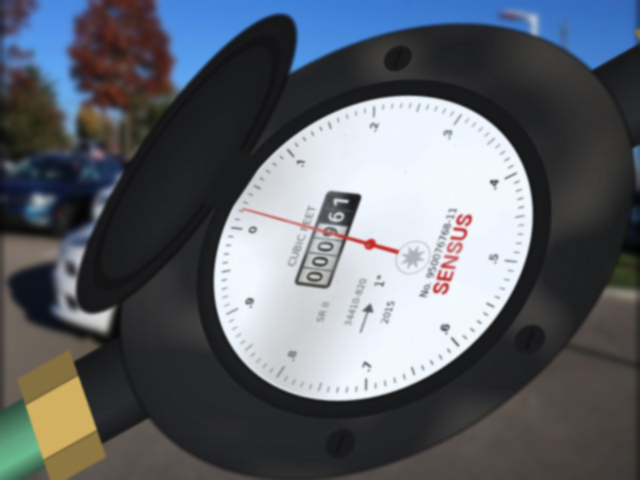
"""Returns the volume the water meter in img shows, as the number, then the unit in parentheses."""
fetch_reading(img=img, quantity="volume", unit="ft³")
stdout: 961.02 (ft³)
